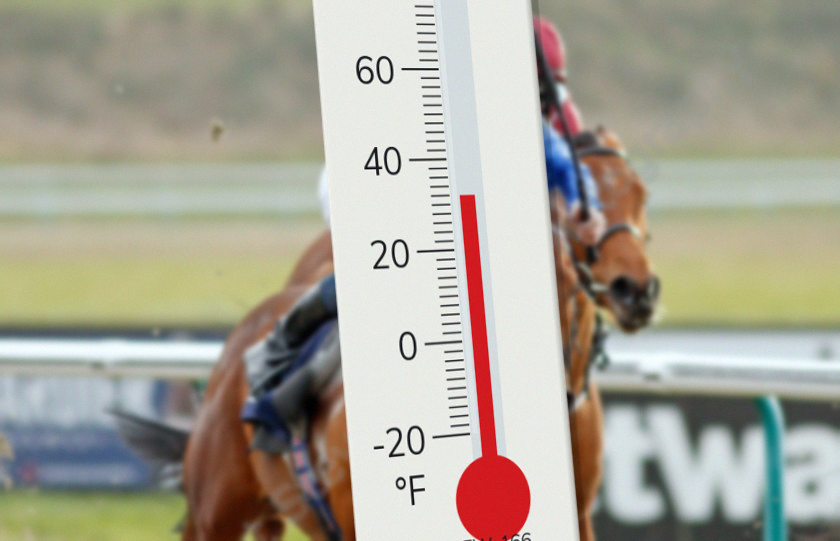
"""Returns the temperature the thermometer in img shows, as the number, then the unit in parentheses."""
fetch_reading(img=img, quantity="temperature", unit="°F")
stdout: 32 (°F)
